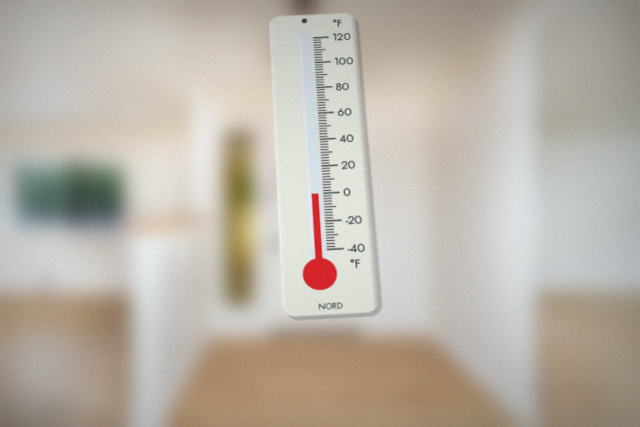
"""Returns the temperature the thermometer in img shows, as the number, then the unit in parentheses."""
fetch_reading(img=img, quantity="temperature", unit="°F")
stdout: 0 (°F)
